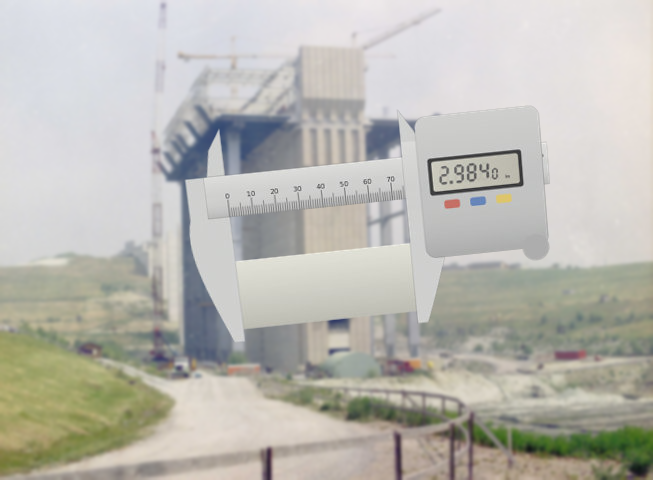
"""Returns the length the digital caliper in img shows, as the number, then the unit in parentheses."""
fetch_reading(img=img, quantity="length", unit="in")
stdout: 2.9840 (in)
